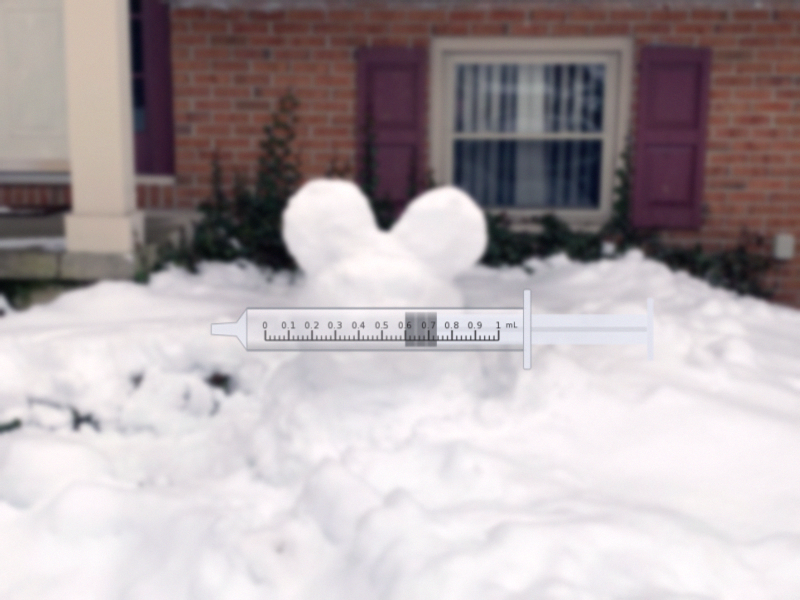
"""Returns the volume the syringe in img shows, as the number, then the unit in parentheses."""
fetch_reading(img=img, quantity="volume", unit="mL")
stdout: 0.6 (mL)
